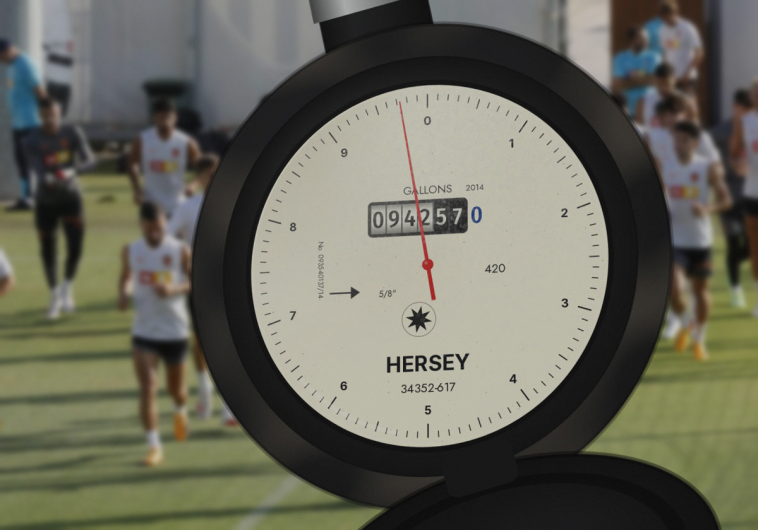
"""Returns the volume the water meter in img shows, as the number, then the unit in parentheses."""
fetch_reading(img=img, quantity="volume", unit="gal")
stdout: 942569.7 (gal)
